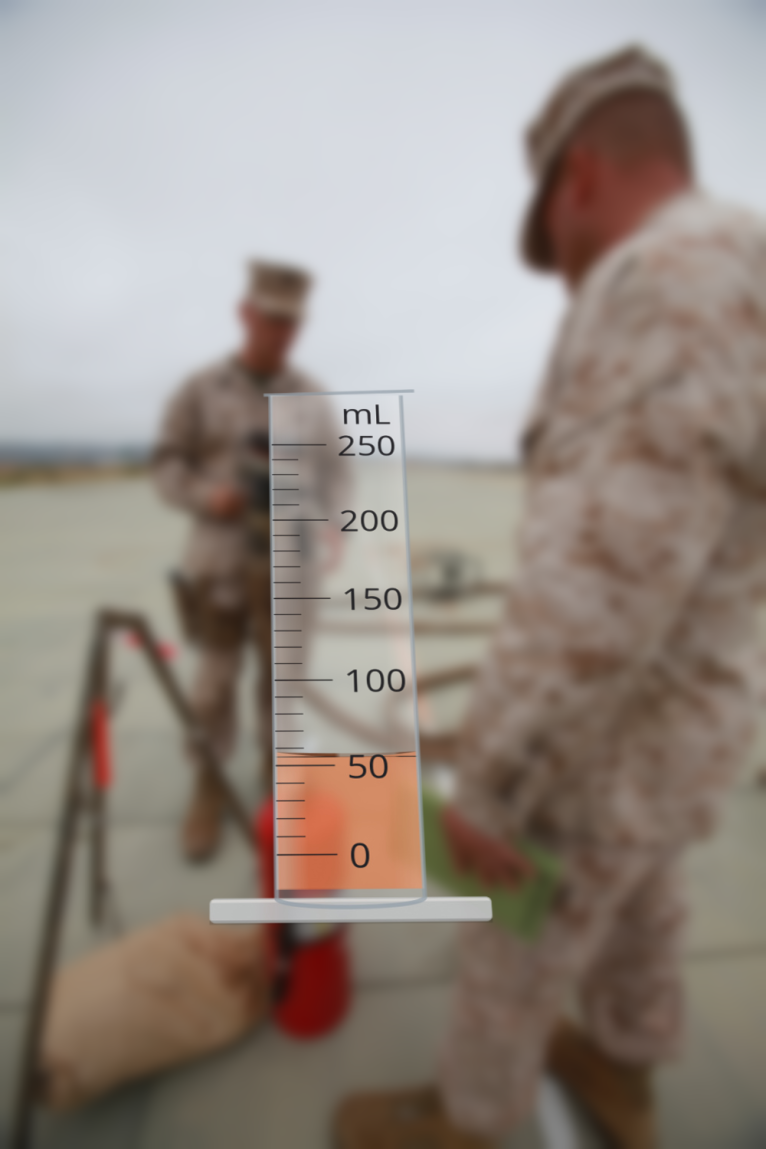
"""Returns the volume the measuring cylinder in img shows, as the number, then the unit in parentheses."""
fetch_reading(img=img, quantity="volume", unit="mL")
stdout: 55 (mL)
